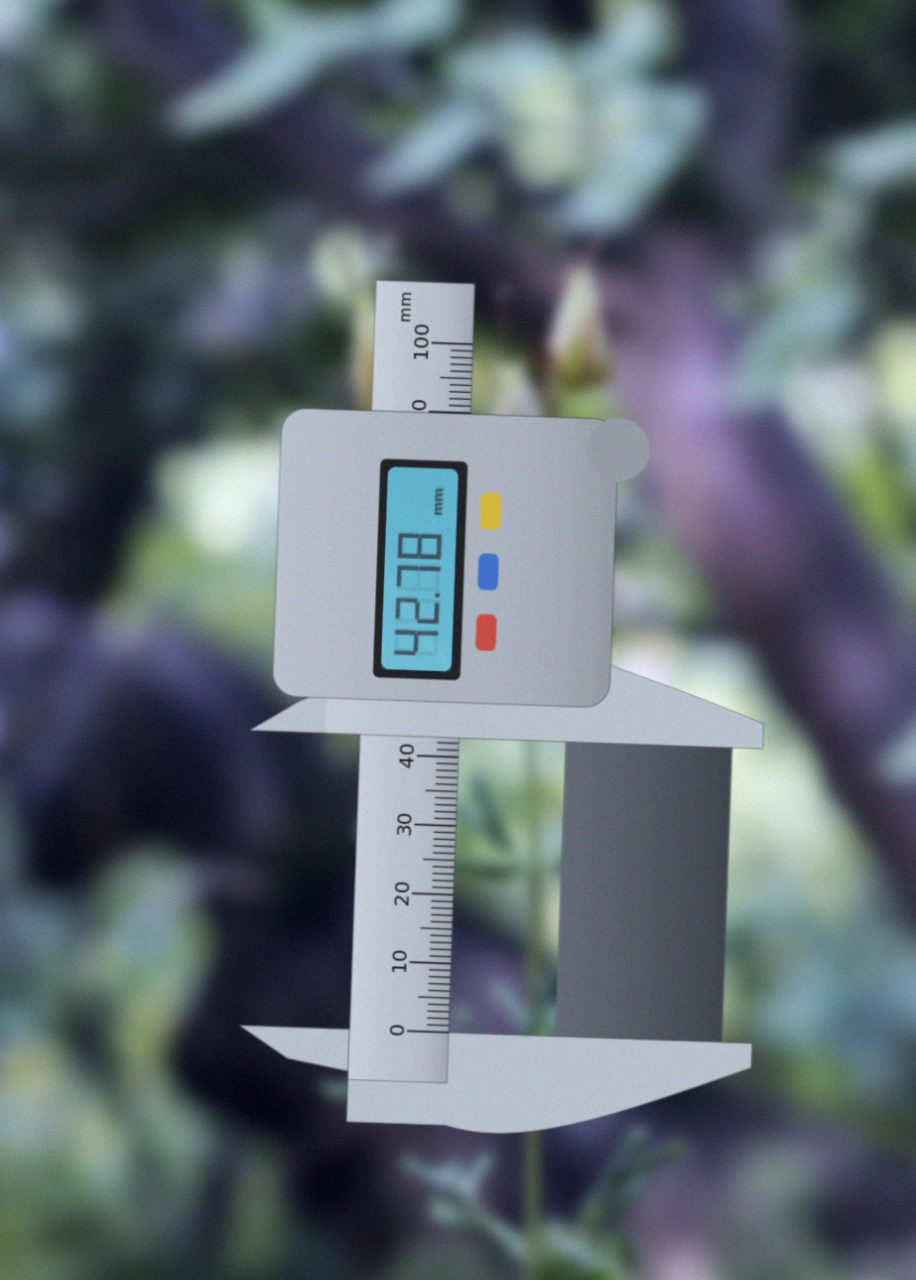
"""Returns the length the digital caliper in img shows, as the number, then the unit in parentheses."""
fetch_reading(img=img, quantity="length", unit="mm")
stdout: 42.78 (mm)
